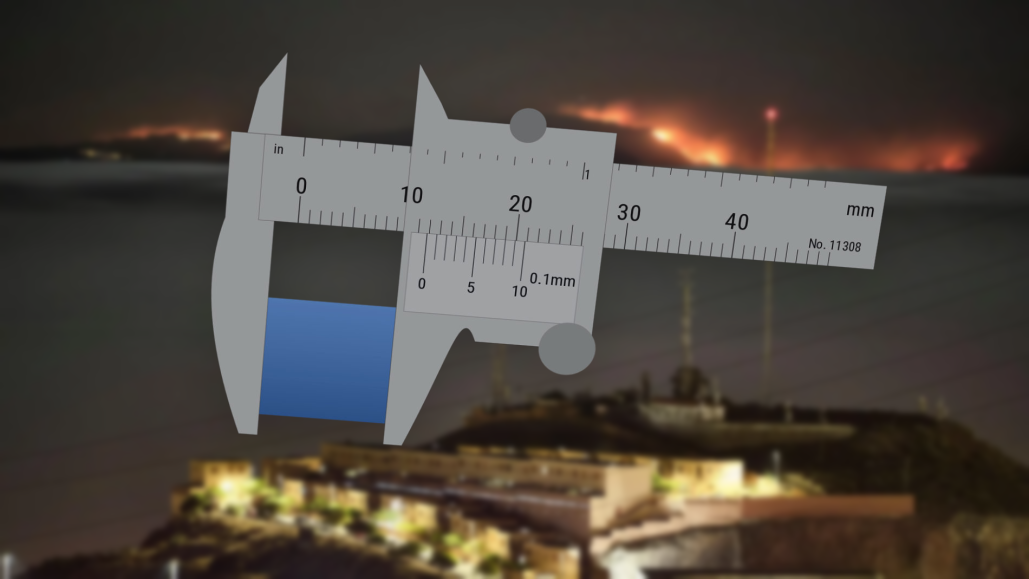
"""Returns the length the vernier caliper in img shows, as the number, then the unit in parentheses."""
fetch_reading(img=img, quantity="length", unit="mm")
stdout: 11.8 (mm)
